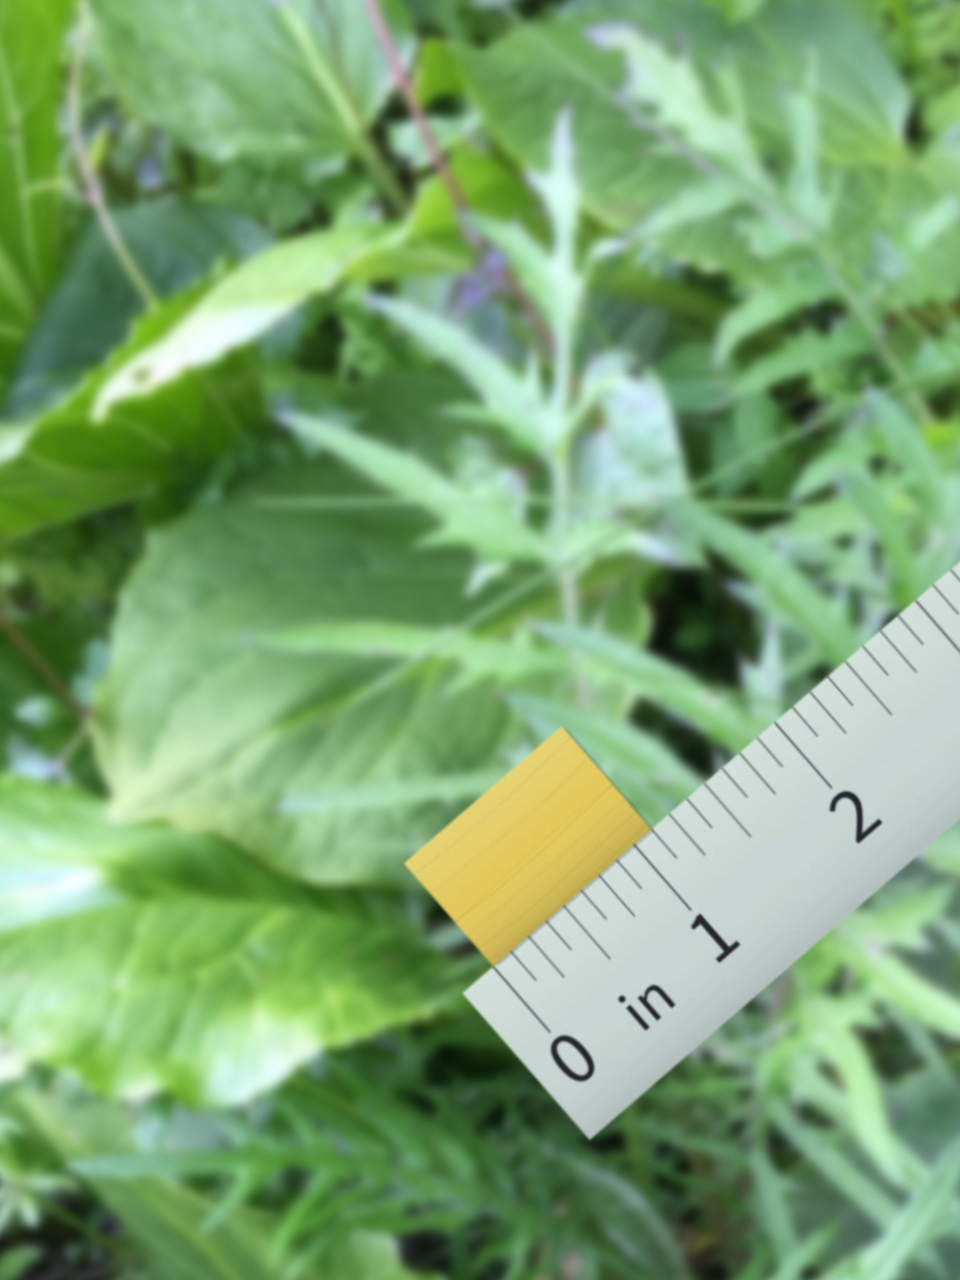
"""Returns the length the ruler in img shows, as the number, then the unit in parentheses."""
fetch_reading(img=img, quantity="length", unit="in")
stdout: 1.125 (in)
